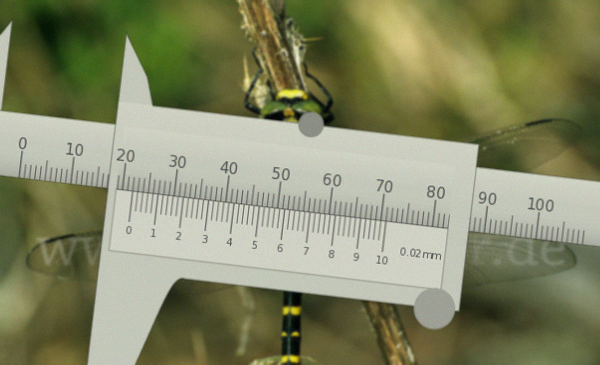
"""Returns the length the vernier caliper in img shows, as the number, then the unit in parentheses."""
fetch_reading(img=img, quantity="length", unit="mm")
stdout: 22.0 (mm)
